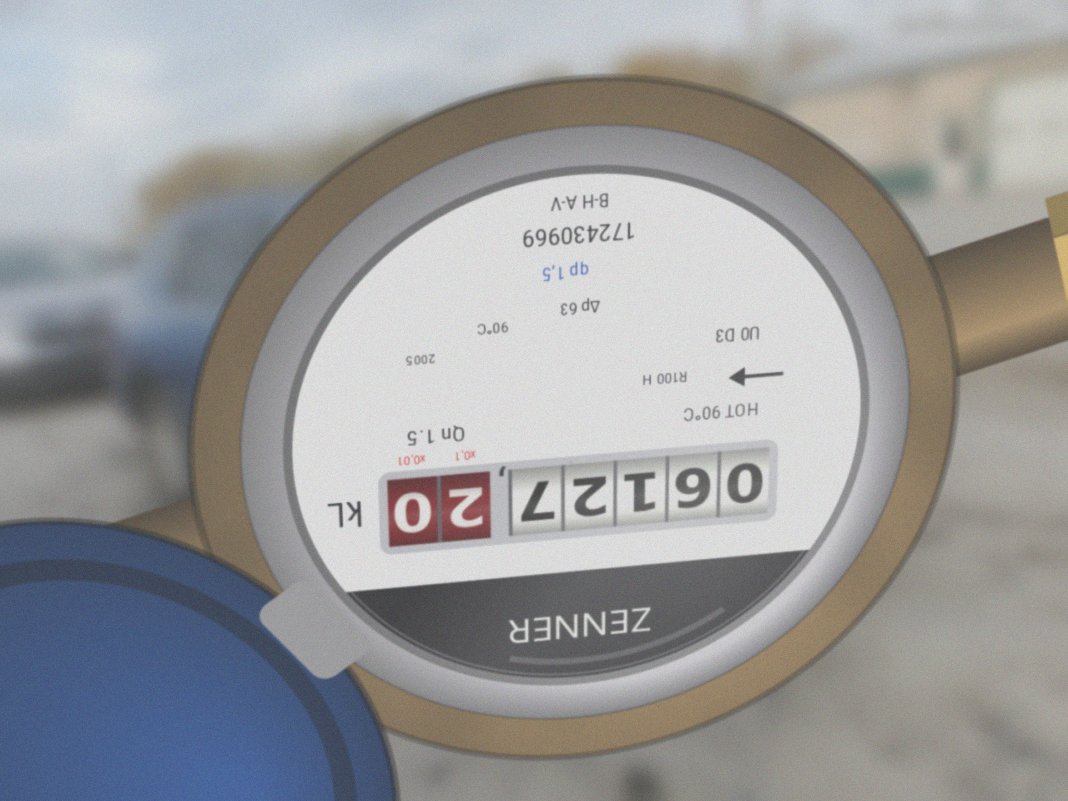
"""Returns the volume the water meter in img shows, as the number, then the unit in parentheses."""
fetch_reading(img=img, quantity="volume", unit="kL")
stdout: 6127.20 (kL)
